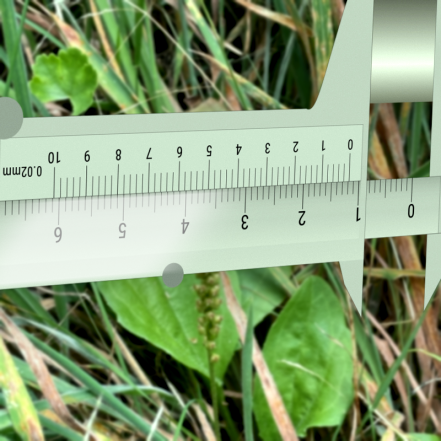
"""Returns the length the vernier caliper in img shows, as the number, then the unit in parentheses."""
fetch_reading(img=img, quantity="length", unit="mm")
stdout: 11.8 (mm)
